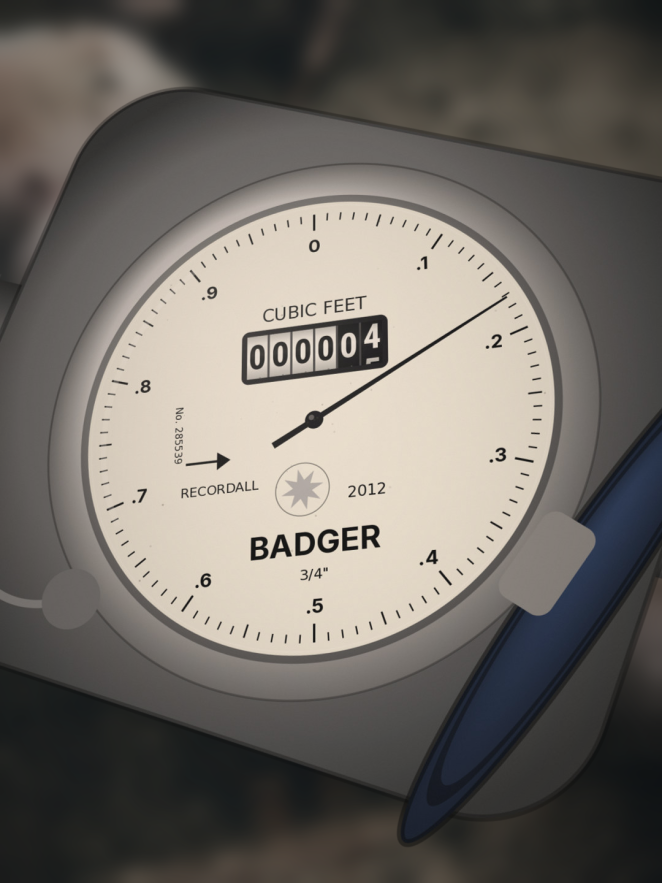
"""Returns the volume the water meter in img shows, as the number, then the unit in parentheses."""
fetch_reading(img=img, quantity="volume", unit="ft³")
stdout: 4.17 (ft³)
